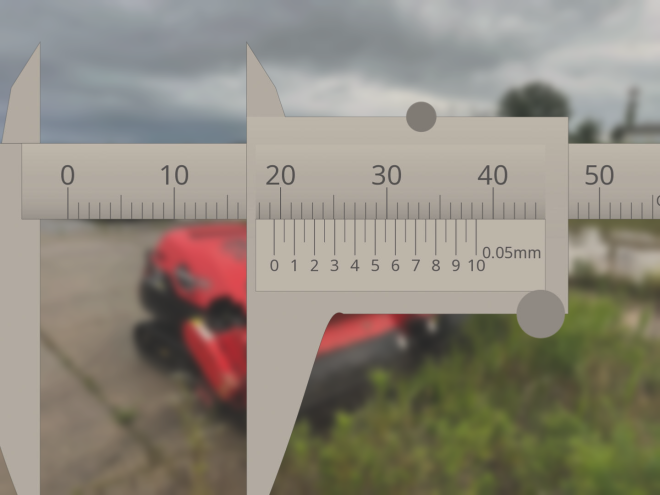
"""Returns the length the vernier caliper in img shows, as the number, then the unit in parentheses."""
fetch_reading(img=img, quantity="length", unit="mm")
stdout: 19.4 (mm)
